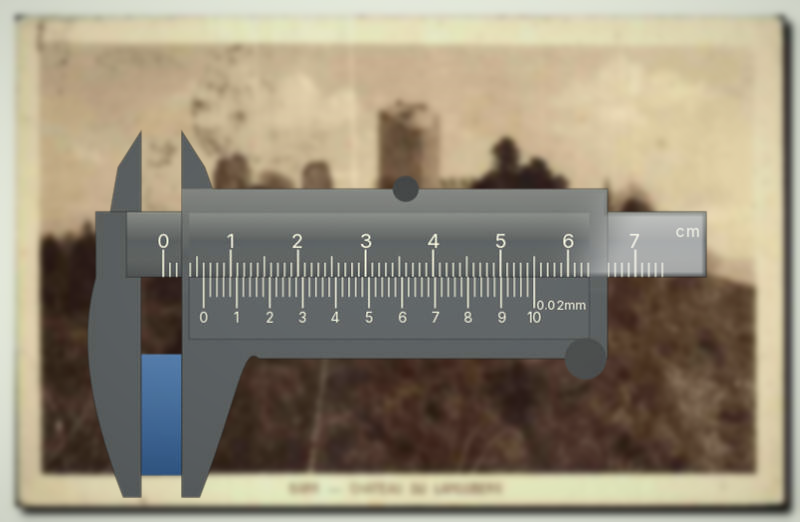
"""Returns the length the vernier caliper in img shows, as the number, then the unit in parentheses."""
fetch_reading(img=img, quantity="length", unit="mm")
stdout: 6.0 (mm)
